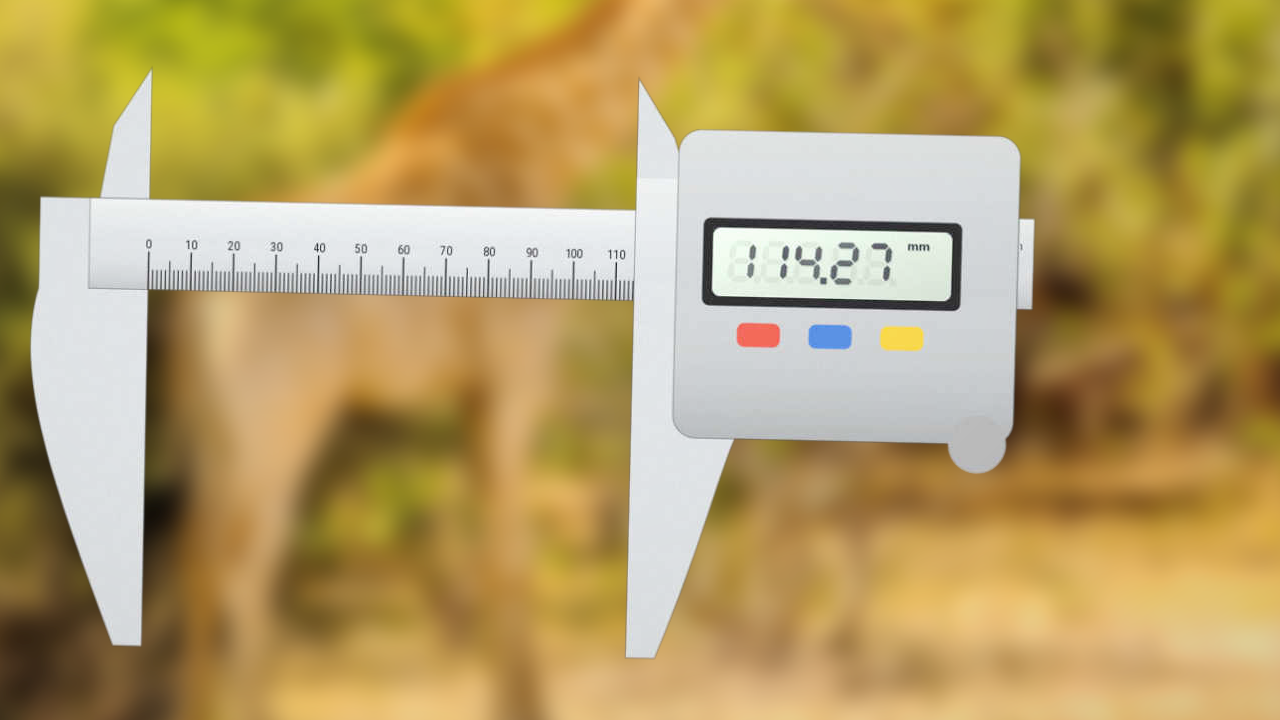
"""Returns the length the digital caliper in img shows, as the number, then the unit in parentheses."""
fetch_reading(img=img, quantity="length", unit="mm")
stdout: 114.27 (mm)
